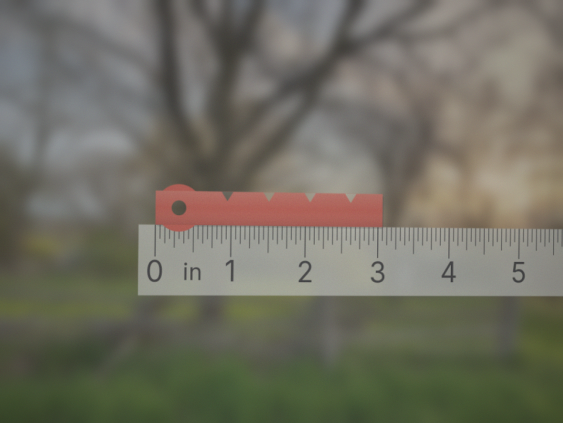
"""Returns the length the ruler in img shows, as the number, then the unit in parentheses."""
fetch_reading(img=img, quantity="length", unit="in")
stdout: 3.0625 (in)
